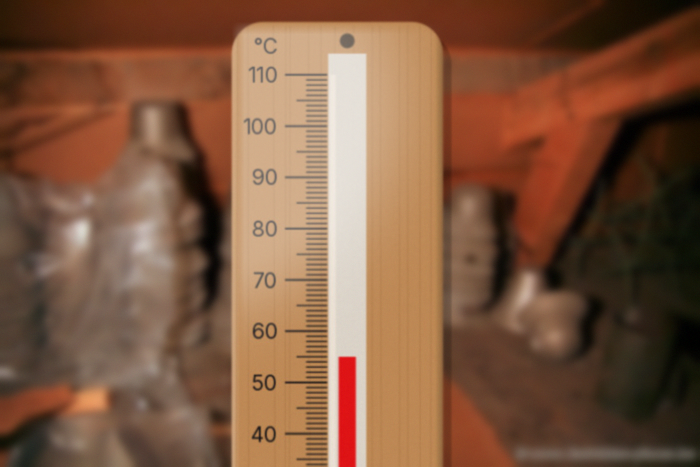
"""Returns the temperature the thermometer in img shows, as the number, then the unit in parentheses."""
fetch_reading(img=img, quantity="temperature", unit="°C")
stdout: 55 (°C)
